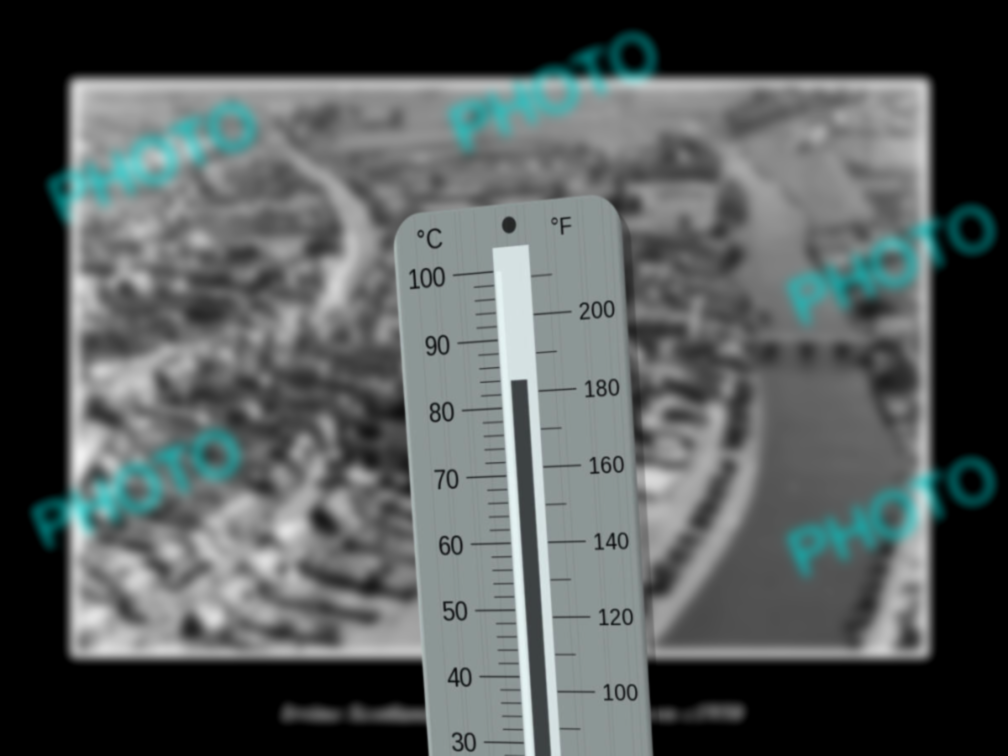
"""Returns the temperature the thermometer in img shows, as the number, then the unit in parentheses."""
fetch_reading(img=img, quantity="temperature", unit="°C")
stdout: 84 (°C)
